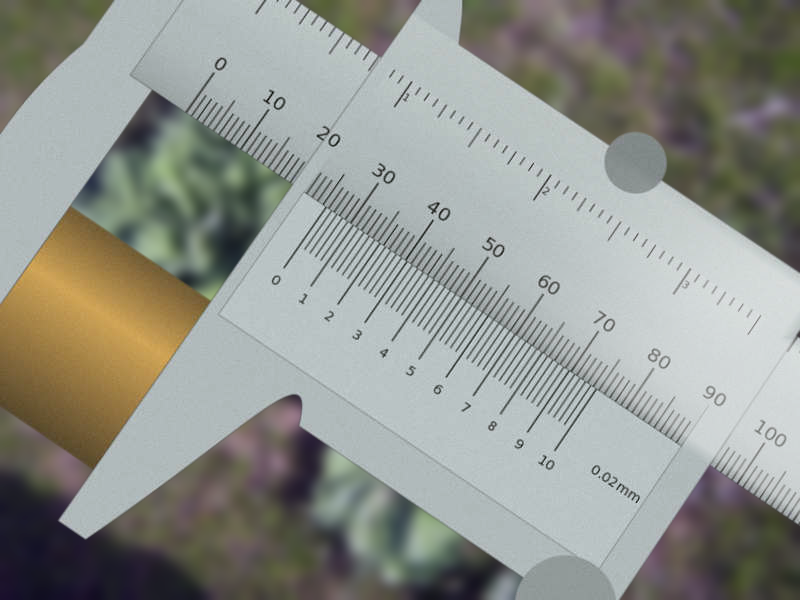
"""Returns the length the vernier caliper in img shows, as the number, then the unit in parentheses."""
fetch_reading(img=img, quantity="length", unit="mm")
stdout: 25.6 (mm)
